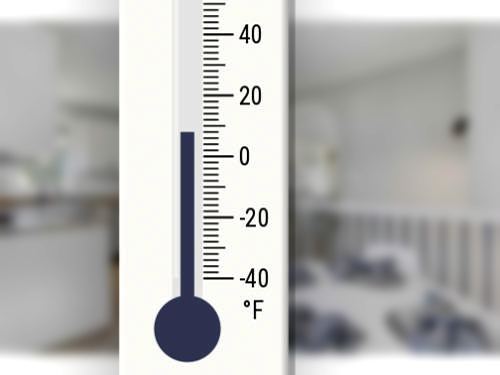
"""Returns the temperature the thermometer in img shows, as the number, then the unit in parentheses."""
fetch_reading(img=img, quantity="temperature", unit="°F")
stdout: 8 (°F)
